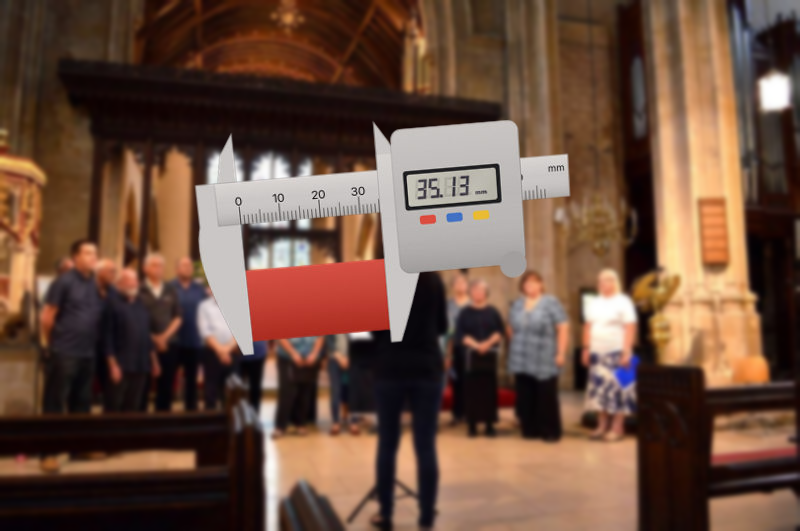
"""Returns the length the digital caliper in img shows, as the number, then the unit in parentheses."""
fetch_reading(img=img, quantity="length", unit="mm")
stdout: 35.13 (mm)
